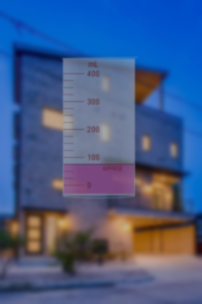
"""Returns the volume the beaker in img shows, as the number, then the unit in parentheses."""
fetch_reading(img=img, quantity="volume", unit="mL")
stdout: 75 (mL)
